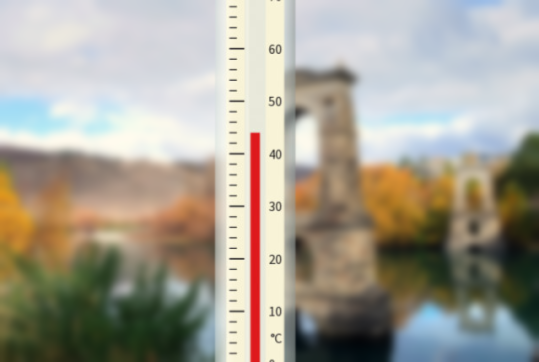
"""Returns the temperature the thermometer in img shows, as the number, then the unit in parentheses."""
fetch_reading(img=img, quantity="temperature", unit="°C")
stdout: 44 (°C)
